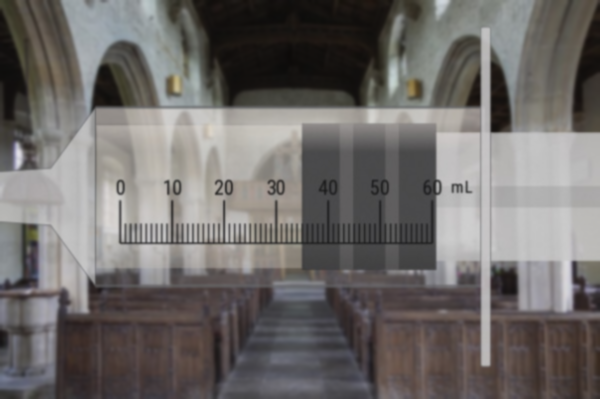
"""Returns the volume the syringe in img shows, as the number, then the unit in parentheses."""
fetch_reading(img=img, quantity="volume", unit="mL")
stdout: 35 (mL)
